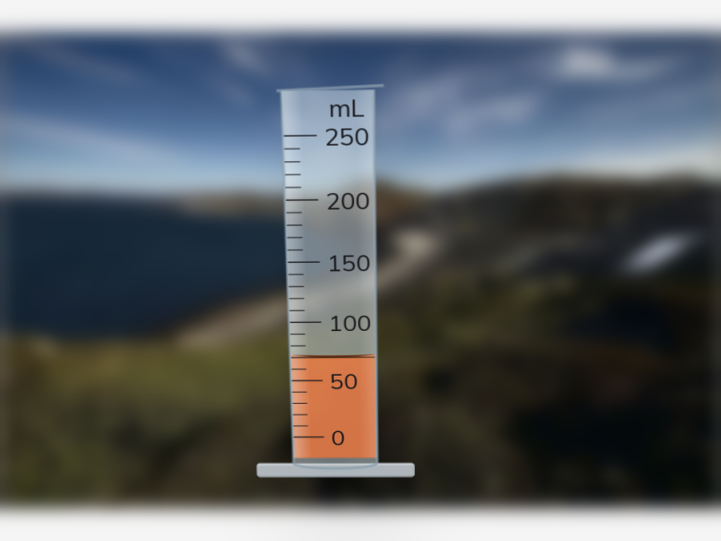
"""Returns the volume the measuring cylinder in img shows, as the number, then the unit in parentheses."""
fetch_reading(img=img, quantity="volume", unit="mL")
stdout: 70 (mL)
